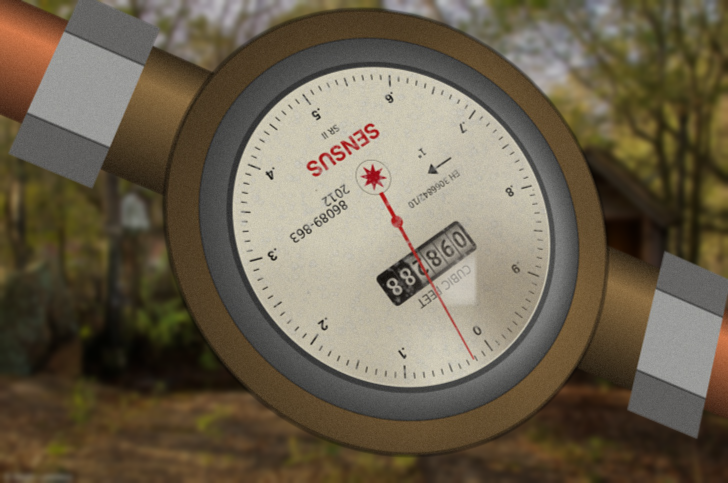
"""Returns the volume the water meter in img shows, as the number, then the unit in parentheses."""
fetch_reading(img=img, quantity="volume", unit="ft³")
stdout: 98288.02 (ft³)
